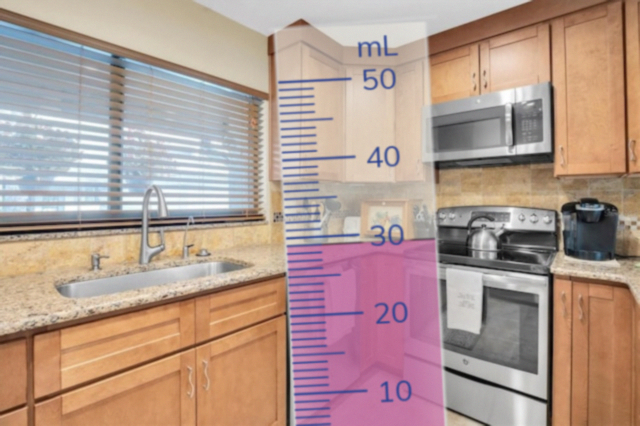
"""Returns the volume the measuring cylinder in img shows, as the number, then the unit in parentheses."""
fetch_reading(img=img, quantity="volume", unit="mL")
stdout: 29 (mL)
